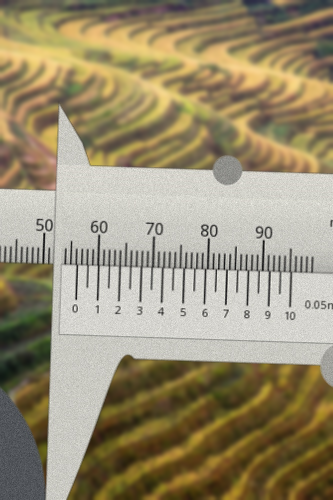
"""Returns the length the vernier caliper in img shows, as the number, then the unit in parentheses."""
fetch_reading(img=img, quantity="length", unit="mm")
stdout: 56.2 (mm)
